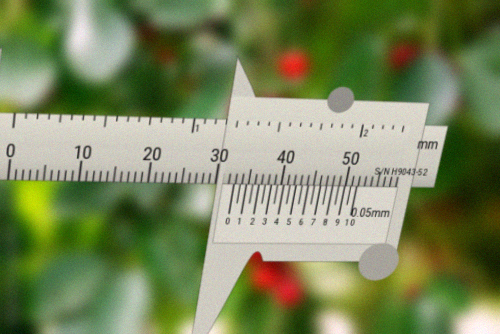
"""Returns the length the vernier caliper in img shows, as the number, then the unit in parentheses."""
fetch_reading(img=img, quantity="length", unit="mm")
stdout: 32.8 (mm)
